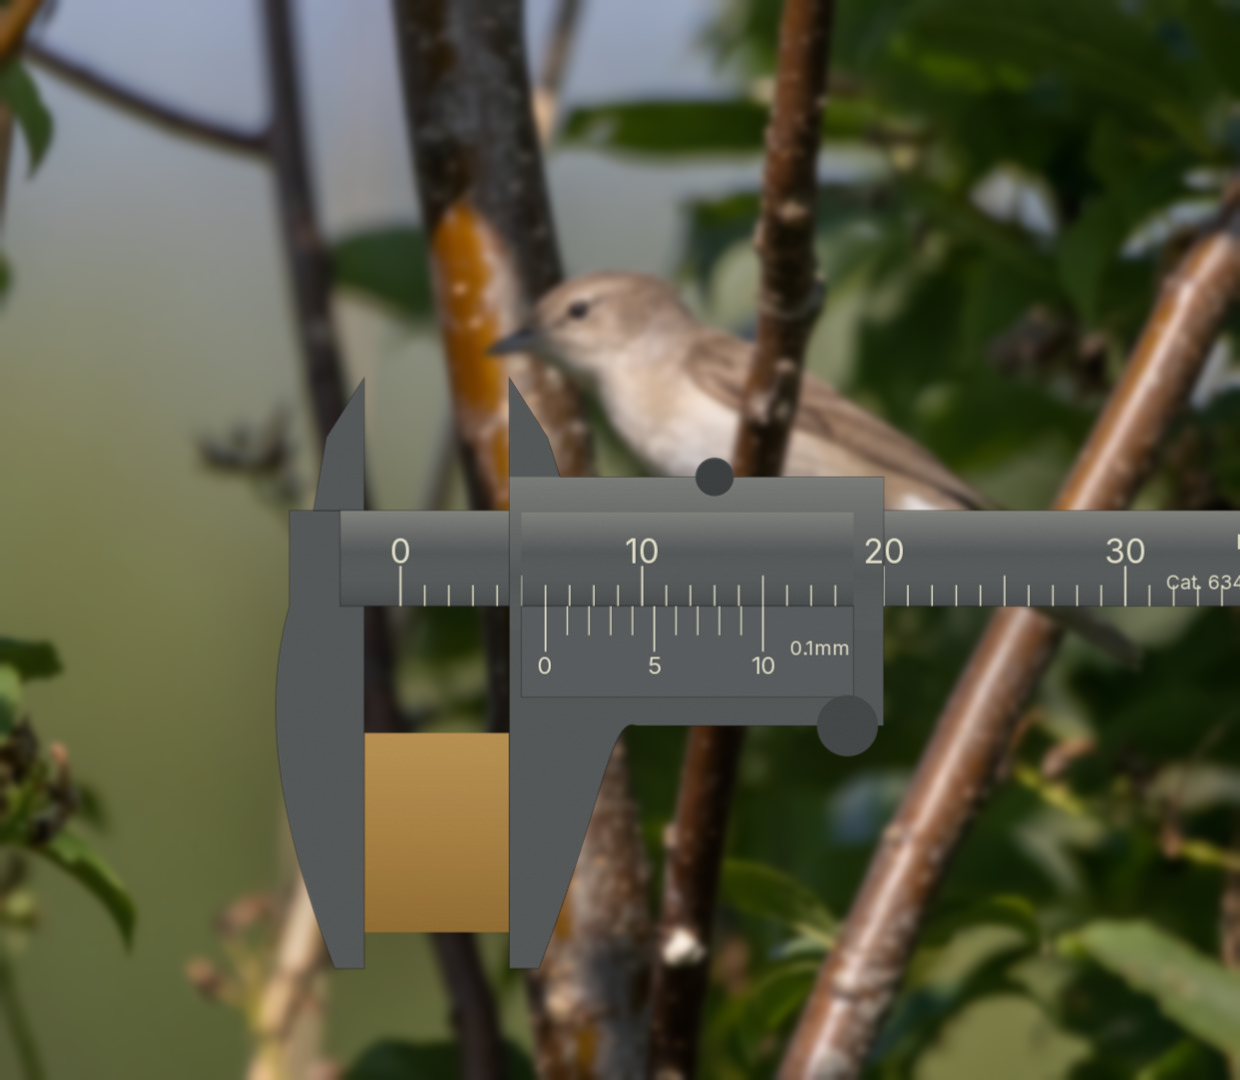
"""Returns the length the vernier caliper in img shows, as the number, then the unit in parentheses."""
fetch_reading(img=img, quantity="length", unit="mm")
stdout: 6.0 (mm)
